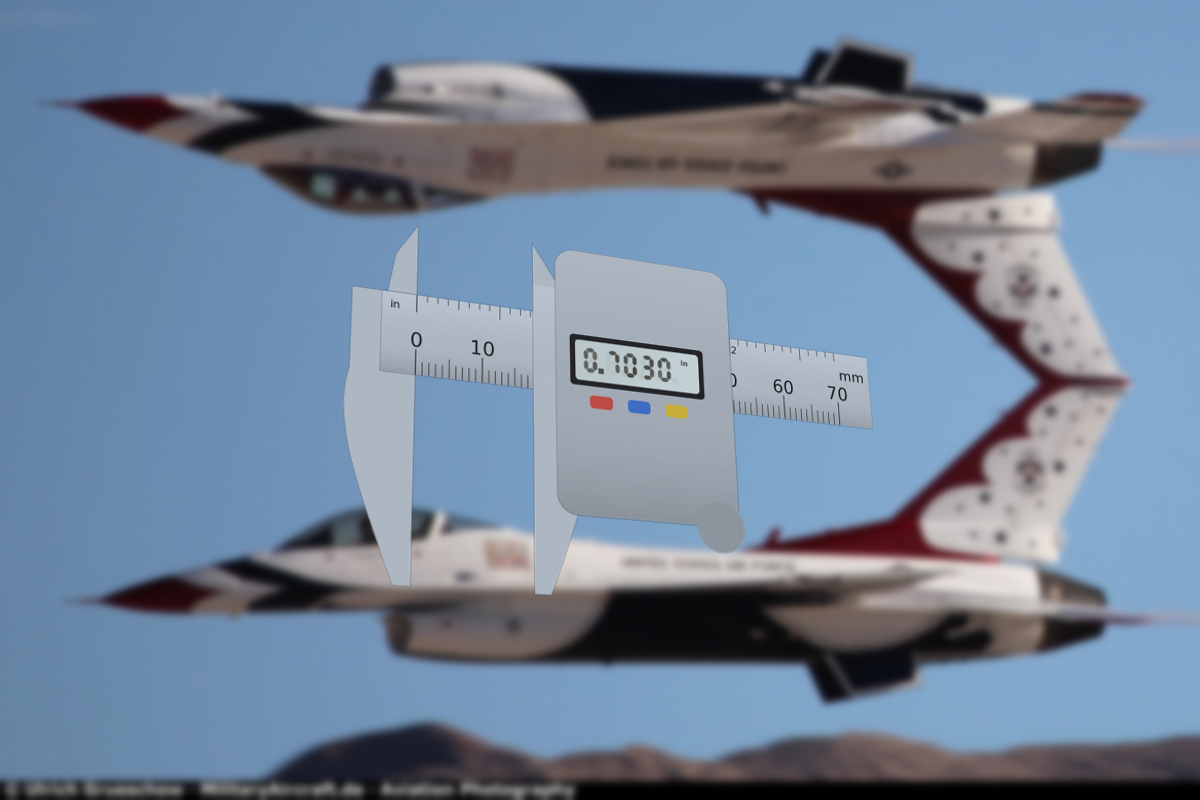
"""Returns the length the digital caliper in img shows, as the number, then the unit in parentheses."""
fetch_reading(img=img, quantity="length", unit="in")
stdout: 0.7030 (in)
